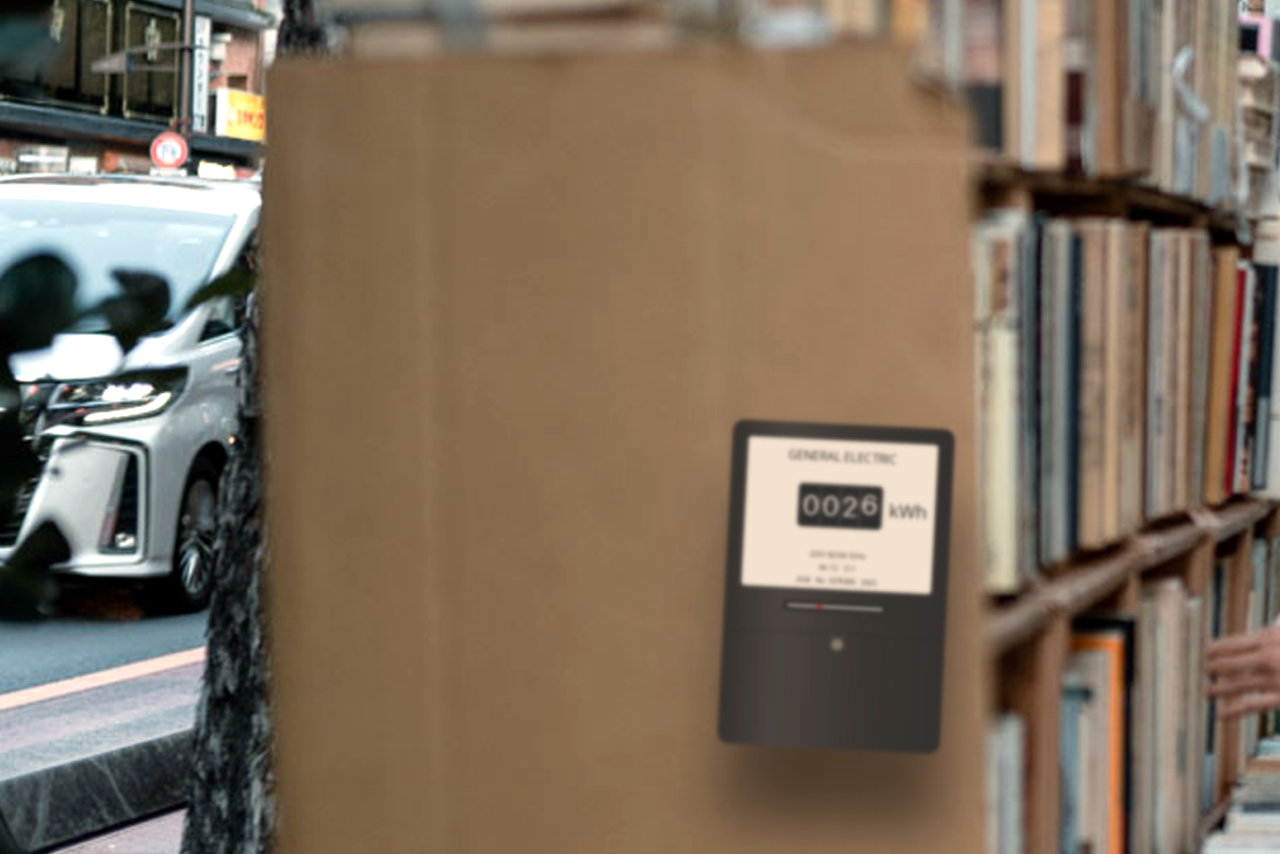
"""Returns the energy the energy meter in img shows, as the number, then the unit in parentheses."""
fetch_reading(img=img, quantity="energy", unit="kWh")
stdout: 26 (kWh)
